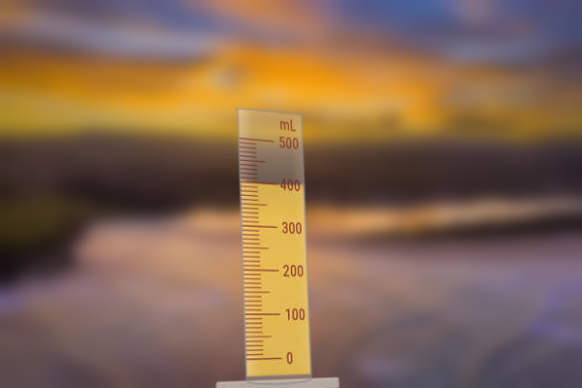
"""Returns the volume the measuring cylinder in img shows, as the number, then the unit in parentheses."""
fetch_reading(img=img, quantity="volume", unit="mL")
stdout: 400 (mL)
